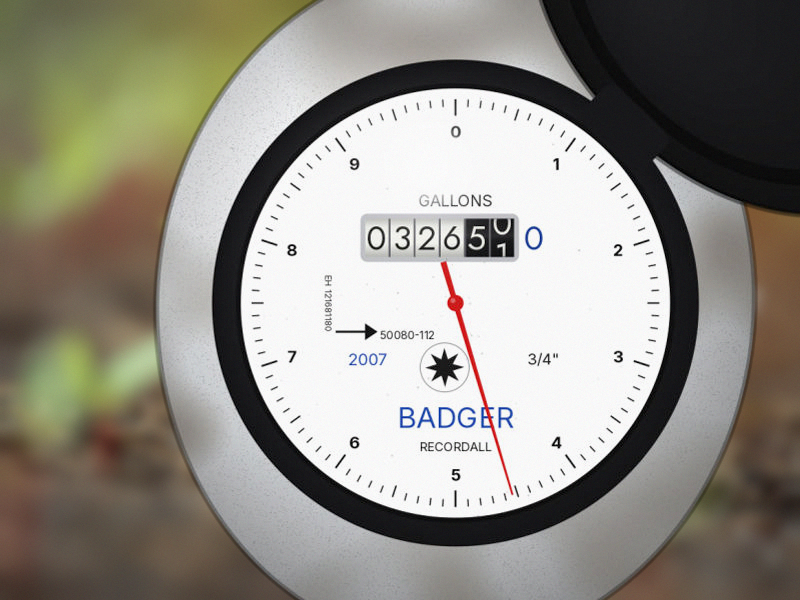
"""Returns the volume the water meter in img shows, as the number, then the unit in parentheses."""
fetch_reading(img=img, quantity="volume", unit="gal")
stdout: 326504.5 (gal)
